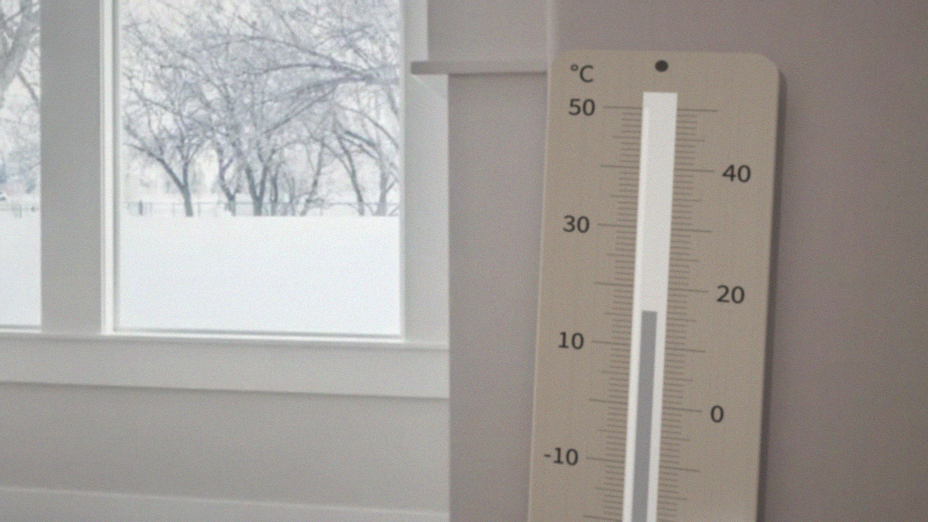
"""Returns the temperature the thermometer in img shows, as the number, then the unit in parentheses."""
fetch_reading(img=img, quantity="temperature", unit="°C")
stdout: 16 (°C)
